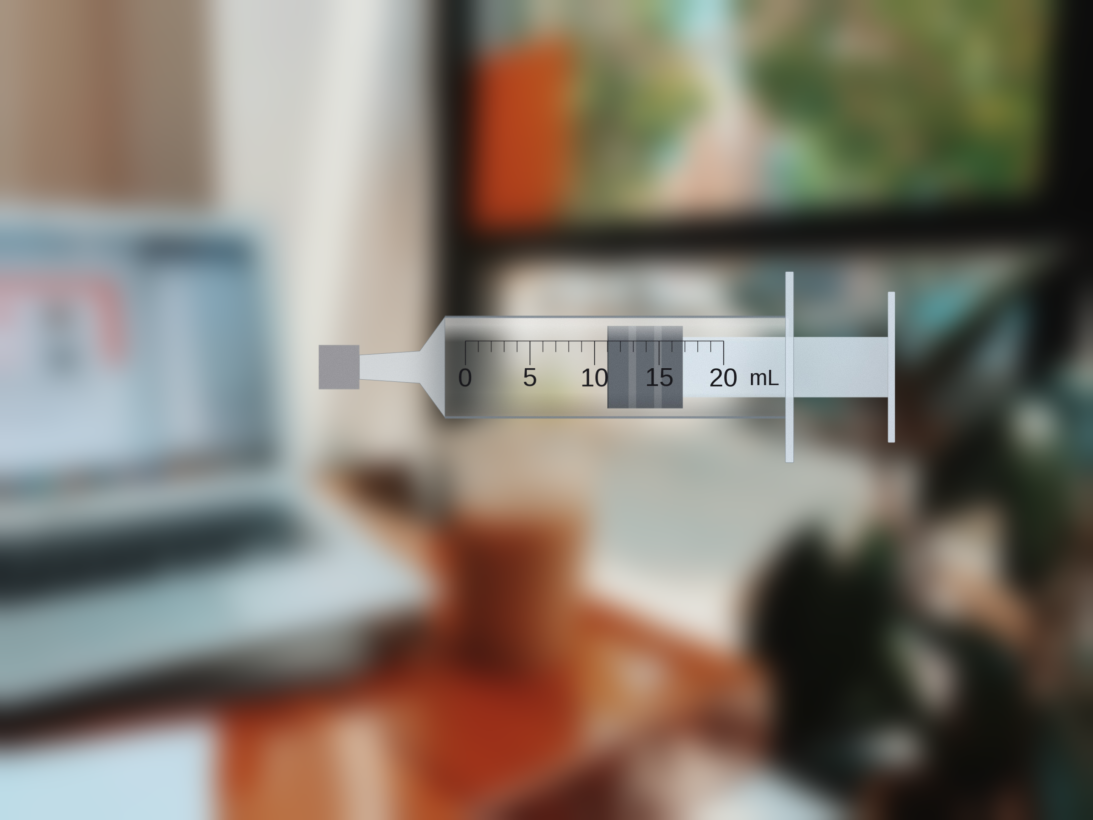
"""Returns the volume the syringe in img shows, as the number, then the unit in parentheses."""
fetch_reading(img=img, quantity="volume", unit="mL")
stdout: 11 (mL)
